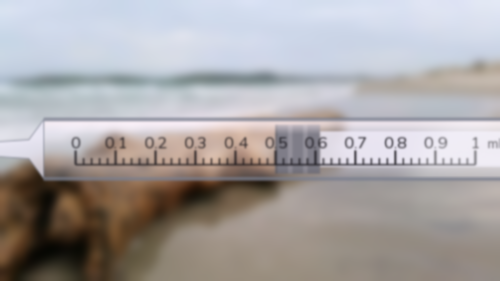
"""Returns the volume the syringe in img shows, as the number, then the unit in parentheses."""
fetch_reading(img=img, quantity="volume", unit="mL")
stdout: 0.5 (mL)
